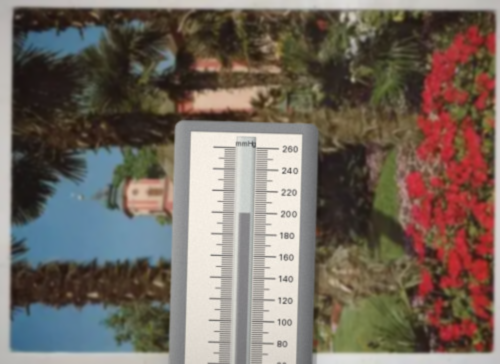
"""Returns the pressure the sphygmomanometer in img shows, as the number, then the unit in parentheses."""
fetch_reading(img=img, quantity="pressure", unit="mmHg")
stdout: 200 (mmHg)
